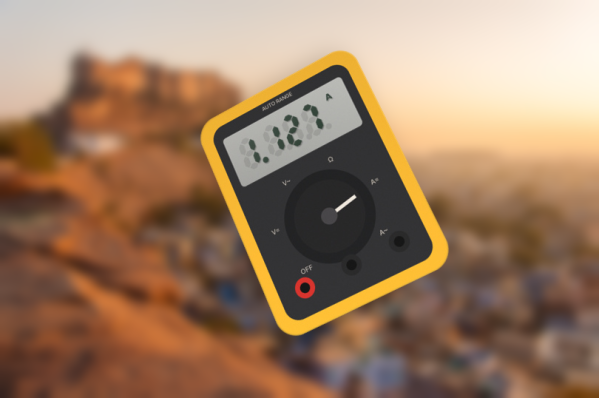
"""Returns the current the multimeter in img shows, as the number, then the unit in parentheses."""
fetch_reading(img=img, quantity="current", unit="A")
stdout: 1.127 (A)
